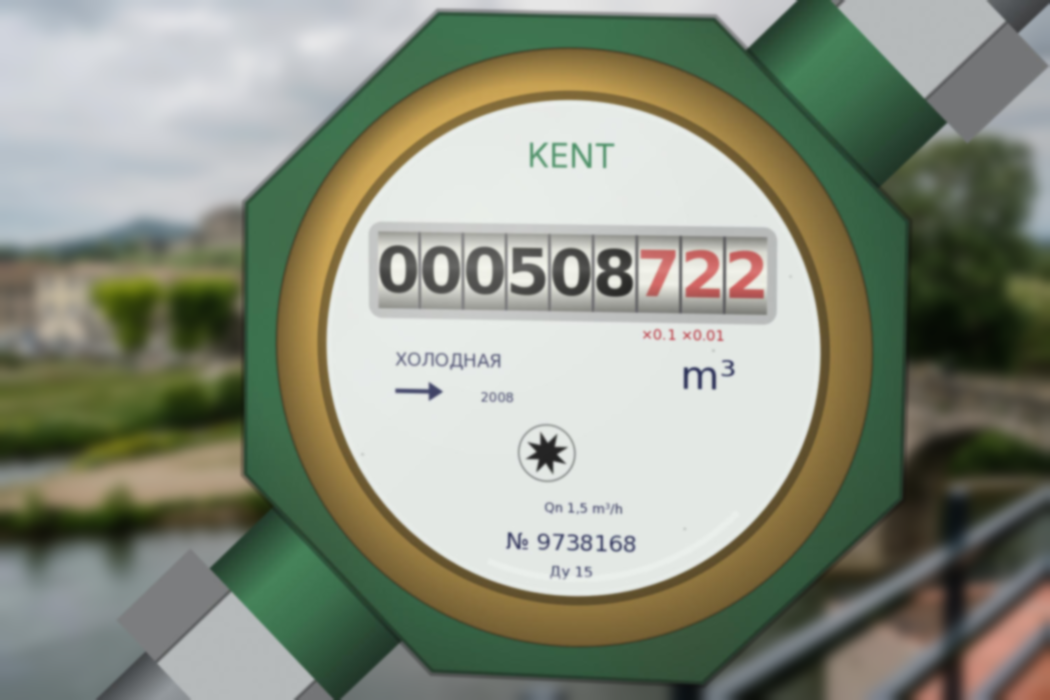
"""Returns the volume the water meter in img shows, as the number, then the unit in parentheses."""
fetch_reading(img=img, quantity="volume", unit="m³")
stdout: 508.722 (m³)
